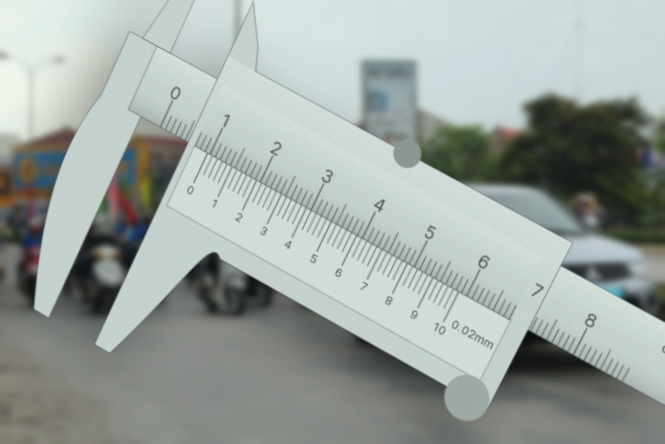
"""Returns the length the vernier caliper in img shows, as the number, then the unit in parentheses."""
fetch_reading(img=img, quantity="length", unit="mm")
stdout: 9.5 (mm)
